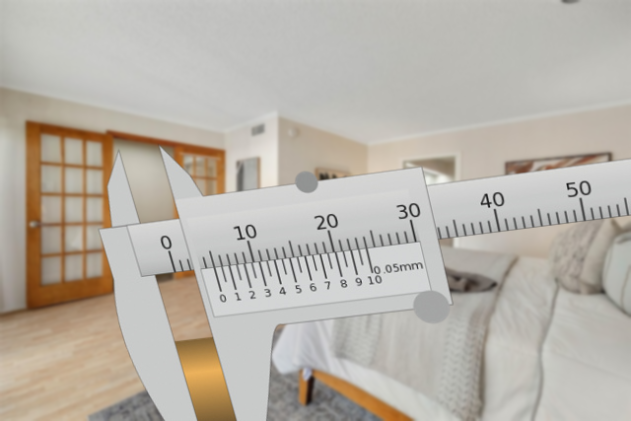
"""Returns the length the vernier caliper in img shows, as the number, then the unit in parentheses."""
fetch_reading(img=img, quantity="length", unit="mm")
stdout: 5.0 (mm)
